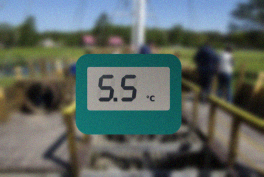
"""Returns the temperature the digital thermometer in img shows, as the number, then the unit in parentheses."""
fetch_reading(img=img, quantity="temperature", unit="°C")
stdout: 5.5 (°C)
